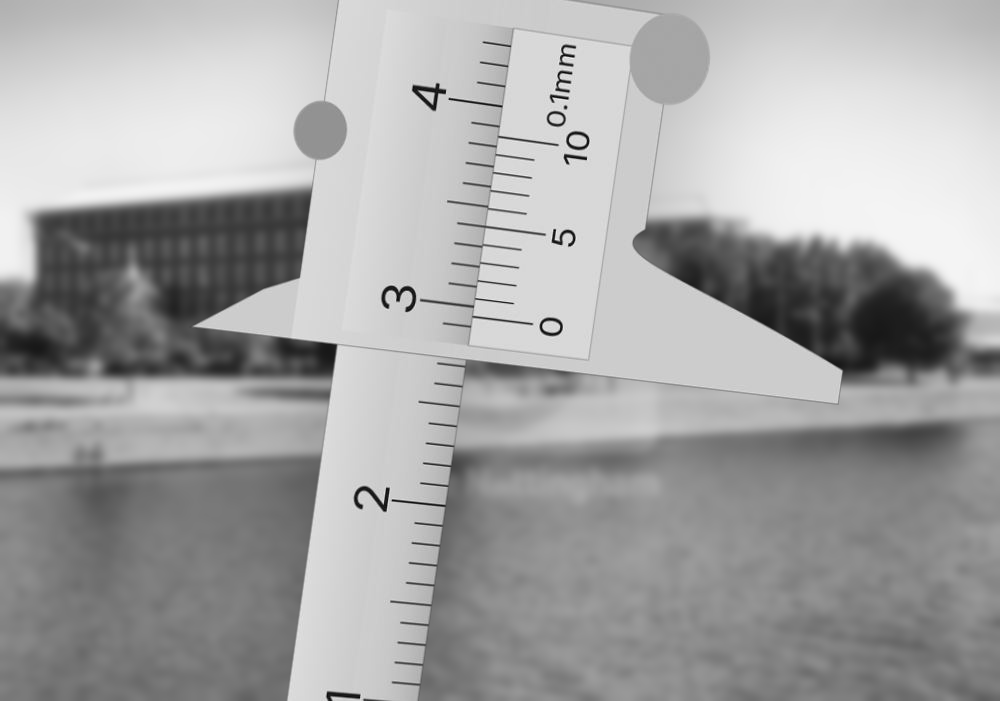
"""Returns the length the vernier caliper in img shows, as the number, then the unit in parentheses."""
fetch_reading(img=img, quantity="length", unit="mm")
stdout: 29.5 (mm)
